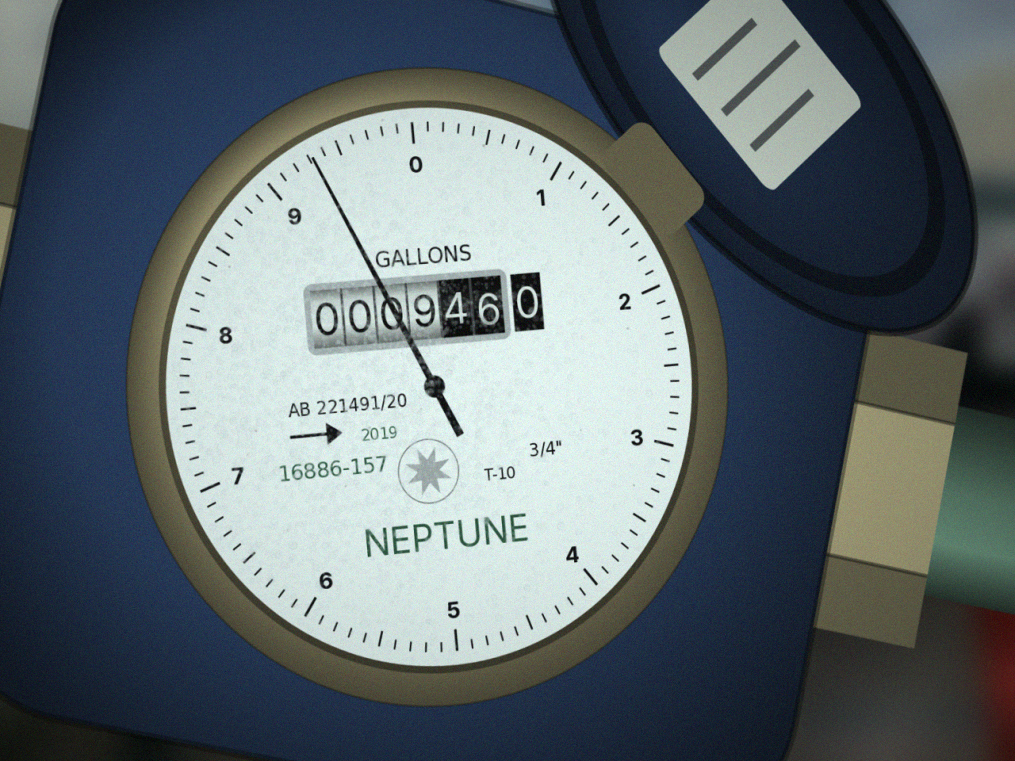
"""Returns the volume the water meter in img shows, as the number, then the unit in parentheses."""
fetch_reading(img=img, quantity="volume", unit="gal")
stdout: 9459.3 (gal)
